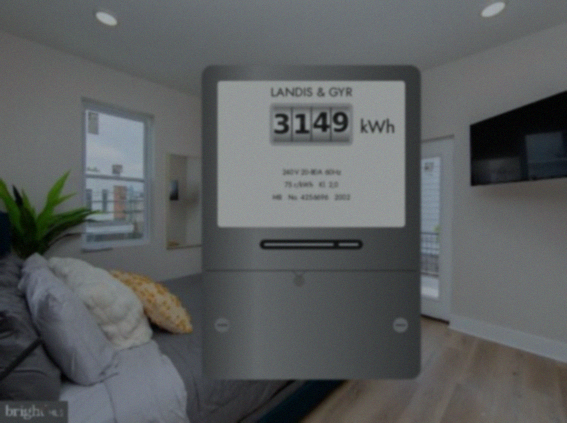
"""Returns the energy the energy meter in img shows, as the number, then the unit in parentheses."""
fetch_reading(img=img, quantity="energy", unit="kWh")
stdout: 3149 (kWh)
